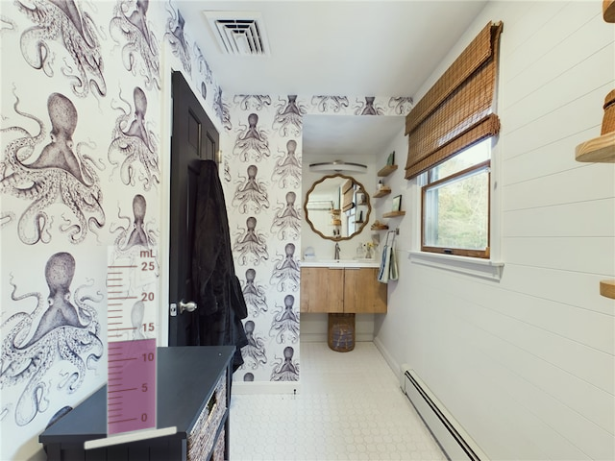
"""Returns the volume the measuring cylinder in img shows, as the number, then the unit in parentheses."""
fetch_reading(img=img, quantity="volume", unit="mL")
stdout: 13 (mL)
